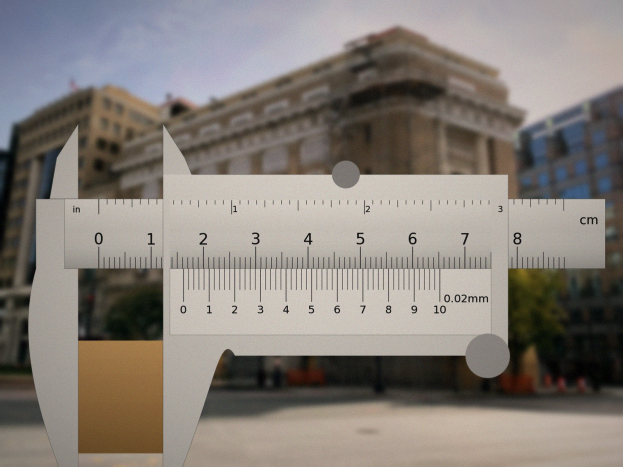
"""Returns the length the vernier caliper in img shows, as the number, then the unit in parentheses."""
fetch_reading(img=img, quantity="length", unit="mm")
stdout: 16.2 (mm)
